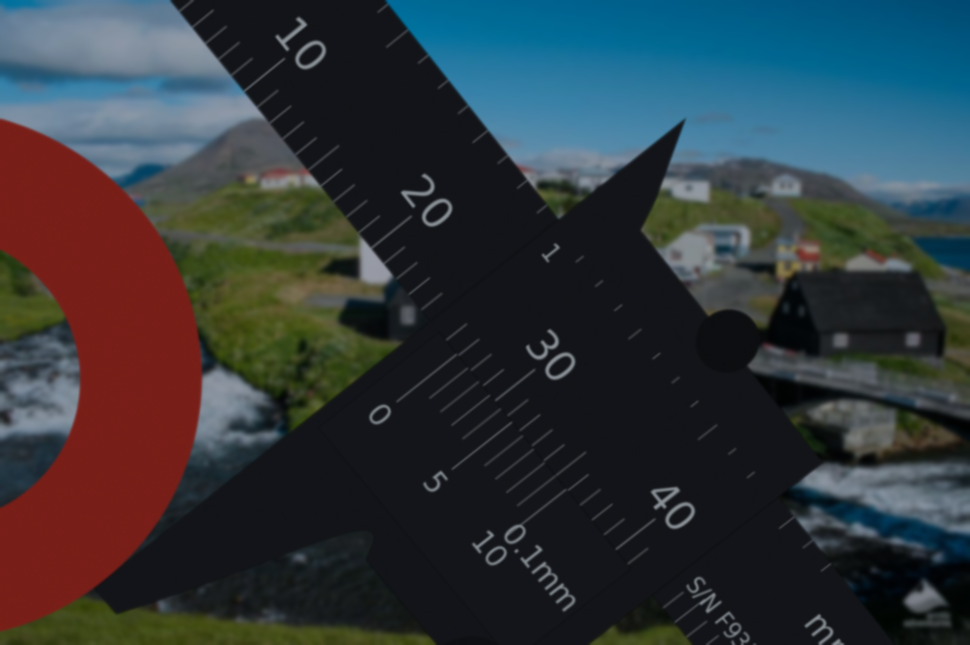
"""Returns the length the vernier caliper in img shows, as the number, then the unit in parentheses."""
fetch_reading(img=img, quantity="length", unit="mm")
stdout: 26.9 (mm)
